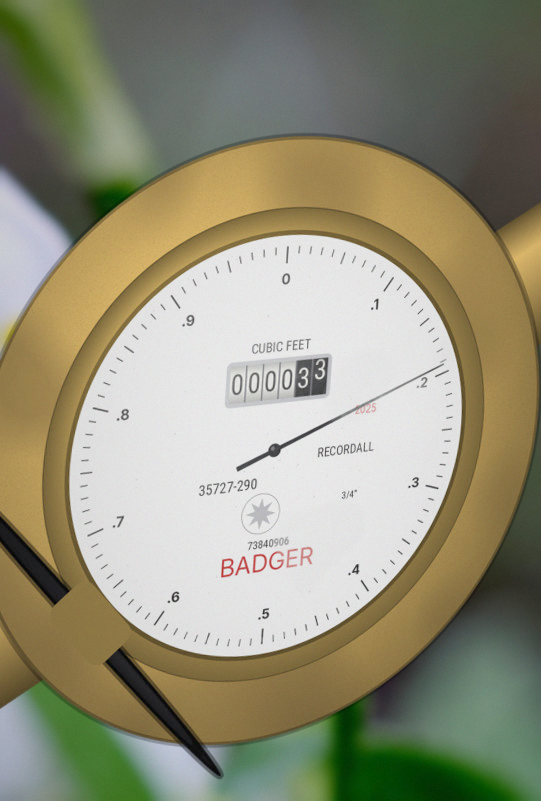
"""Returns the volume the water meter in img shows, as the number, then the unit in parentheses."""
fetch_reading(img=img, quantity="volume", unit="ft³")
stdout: 33.19 (ft³)
